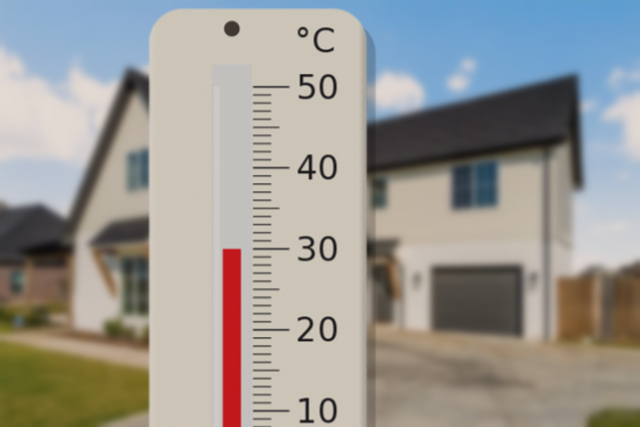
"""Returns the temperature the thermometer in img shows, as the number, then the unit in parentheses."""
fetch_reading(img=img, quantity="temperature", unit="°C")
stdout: 30 (°C)
